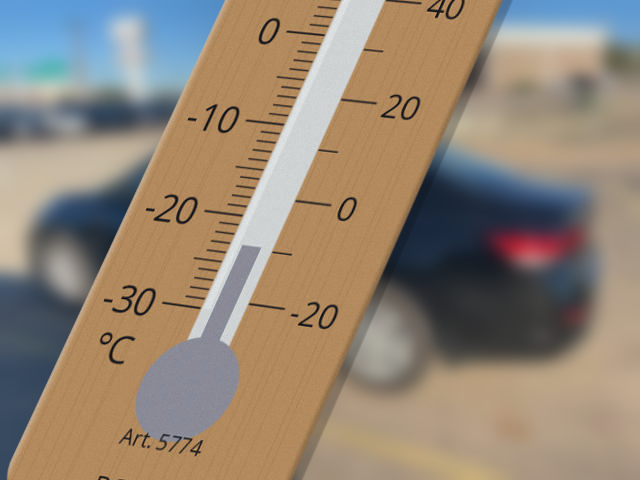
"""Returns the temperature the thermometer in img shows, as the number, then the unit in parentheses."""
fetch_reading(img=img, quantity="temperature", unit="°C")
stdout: -23 (°C)
